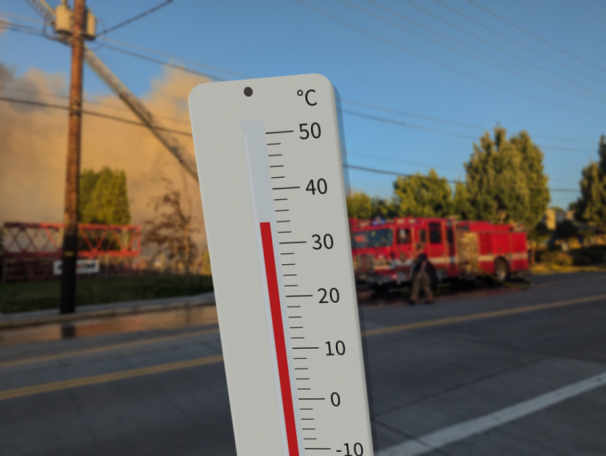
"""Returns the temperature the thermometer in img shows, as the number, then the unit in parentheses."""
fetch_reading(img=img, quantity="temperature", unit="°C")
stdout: 34 (°C)
